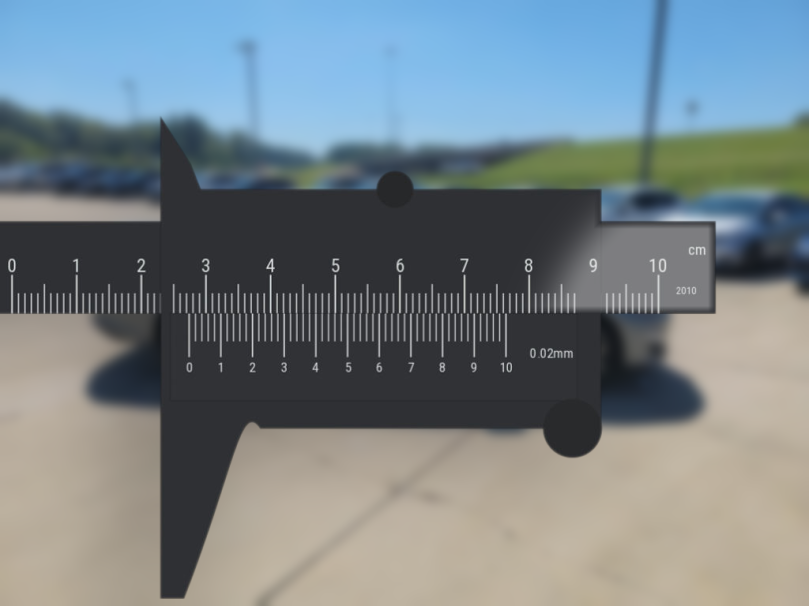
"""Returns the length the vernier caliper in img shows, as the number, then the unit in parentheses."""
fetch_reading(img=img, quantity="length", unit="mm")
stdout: 27.4 (mm)
